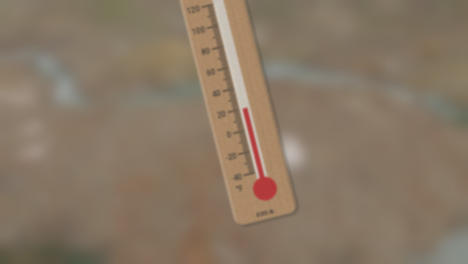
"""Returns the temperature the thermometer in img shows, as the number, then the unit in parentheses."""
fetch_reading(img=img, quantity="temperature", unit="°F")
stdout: 20 (°F)
